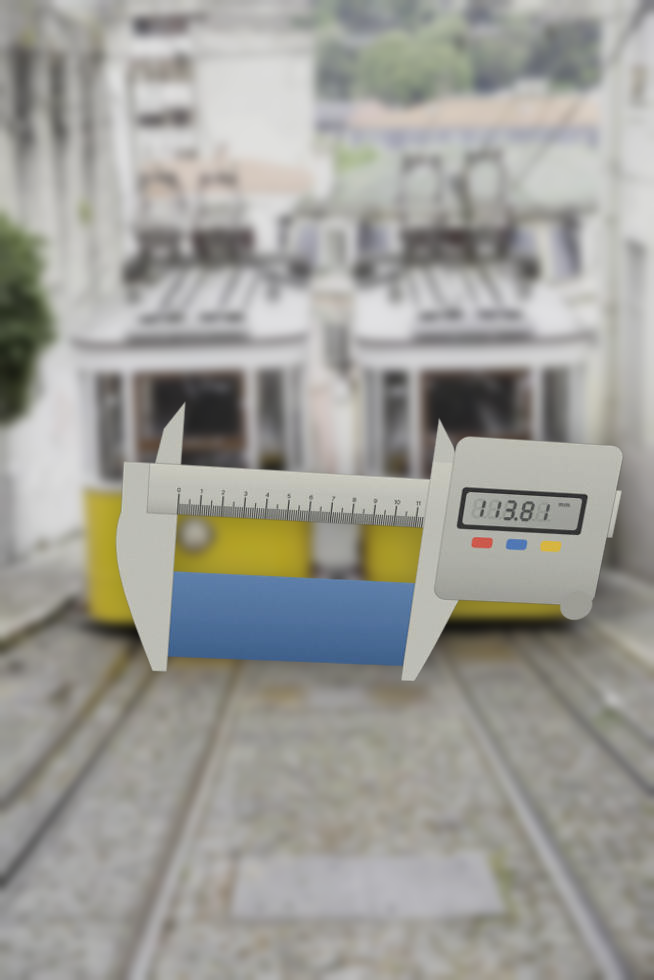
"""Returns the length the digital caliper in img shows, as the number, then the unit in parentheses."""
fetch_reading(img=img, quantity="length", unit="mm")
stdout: 113.81 (mm)
